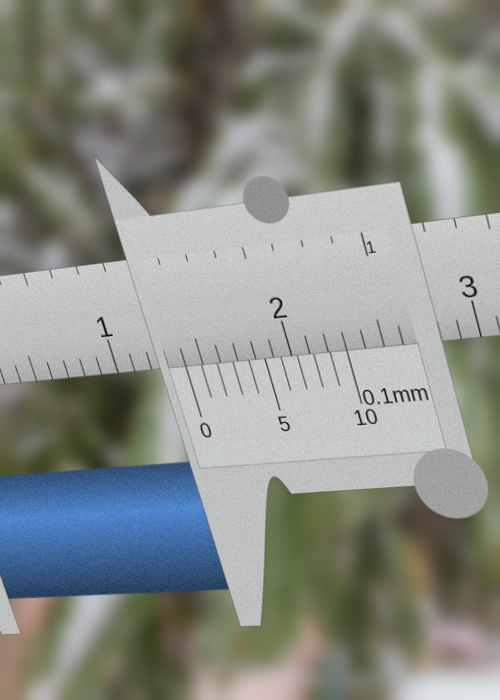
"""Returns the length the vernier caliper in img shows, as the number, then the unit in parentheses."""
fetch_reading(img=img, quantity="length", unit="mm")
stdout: 14.0 (mm)
